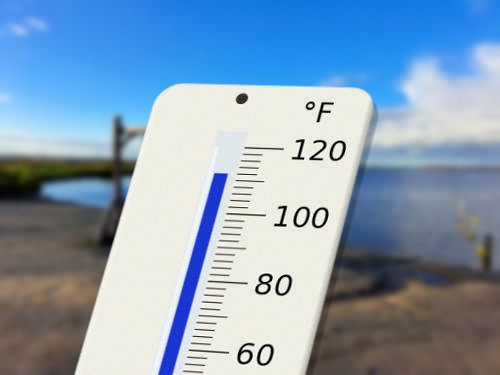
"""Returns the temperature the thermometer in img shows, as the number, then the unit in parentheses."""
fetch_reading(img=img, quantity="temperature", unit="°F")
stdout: 112 (°F)
